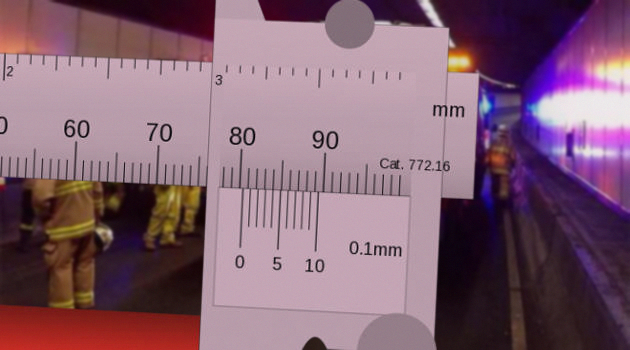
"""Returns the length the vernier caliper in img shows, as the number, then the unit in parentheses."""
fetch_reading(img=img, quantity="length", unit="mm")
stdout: 80.4 (mm)
